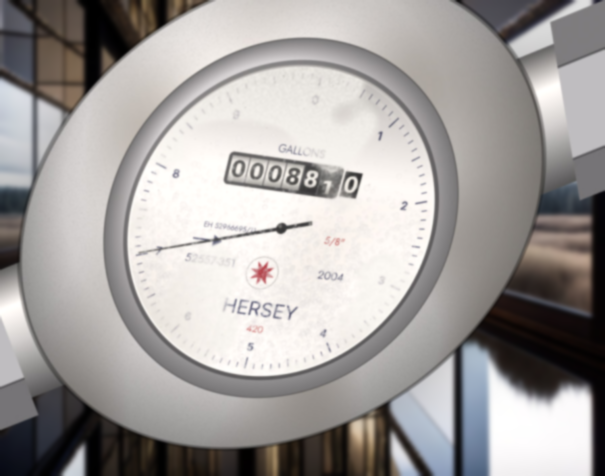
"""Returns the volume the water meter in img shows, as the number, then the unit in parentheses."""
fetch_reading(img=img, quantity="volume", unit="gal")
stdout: 8807.0 (gal)
